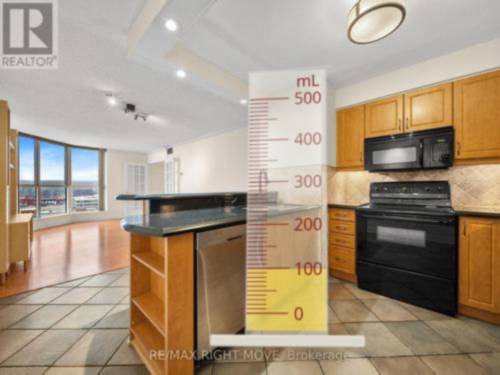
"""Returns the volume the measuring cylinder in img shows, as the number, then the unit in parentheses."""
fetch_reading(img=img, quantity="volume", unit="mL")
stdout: 100 (mL)
